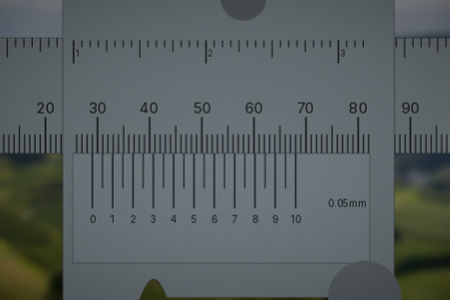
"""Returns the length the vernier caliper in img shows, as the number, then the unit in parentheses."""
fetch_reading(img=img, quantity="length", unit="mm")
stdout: 29.0 (mm)
